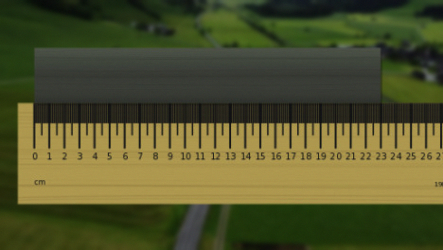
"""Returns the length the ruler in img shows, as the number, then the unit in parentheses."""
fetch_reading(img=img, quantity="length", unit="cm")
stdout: 23 (cm)
